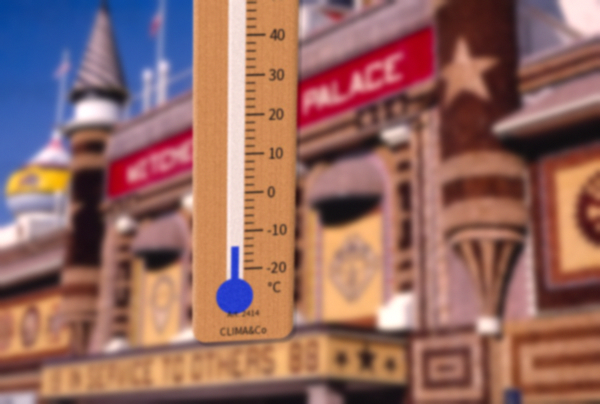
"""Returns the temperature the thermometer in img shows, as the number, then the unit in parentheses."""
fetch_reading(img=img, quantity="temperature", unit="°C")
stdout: -14 (°C)
